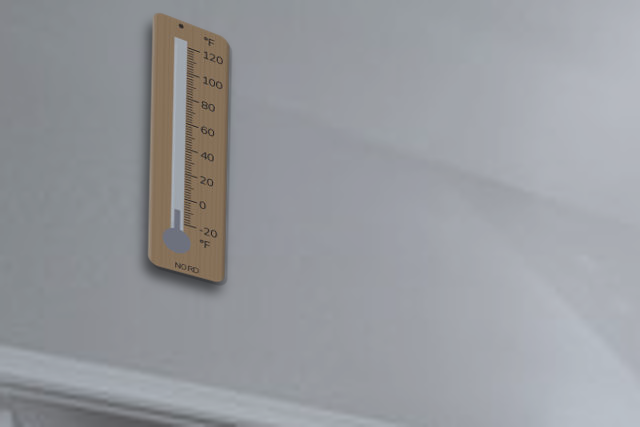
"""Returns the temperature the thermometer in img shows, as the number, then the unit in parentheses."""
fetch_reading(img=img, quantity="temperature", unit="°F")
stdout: -10 (°F)
